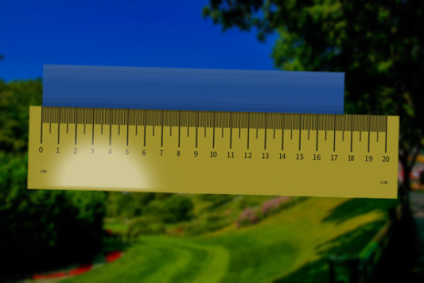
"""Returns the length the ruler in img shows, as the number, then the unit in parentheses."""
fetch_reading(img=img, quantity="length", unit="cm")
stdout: 17.5 (cm)
